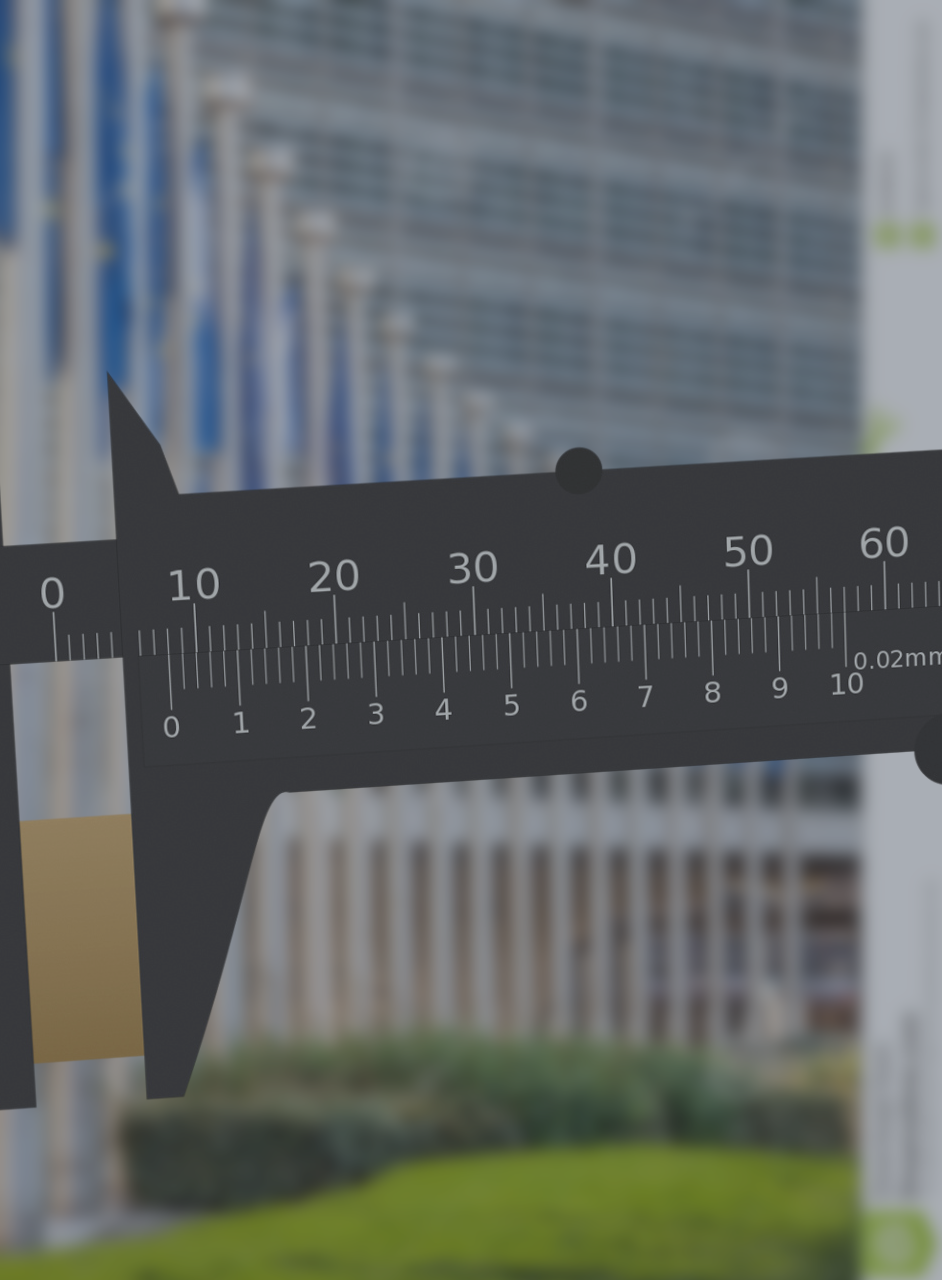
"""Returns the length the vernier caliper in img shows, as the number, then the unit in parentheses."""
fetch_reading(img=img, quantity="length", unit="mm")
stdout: 8.0 (mm)
